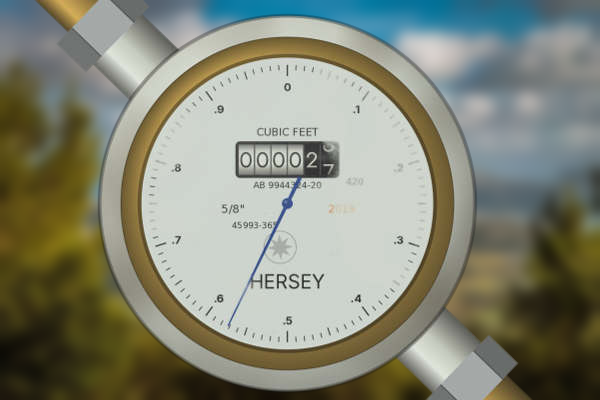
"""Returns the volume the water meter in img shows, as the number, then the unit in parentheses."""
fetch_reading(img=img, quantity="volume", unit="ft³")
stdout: 26.57 (ft³)
